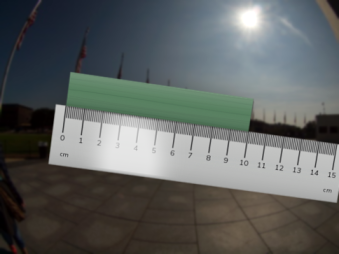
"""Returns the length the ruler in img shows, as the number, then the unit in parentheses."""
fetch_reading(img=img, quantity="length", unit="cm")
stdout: 10 (cm)
